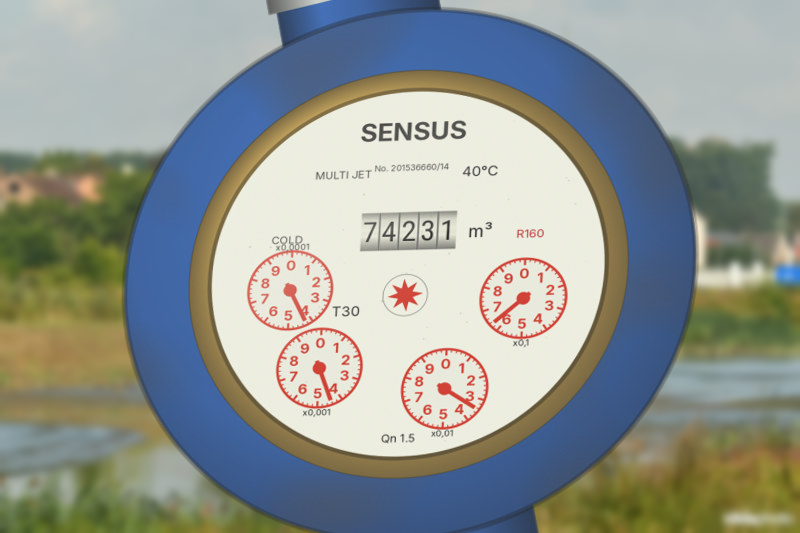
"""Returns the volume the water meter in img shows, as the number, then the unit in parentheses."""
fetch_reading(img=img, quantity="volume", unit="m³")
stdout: 74231.6344 (m³)
